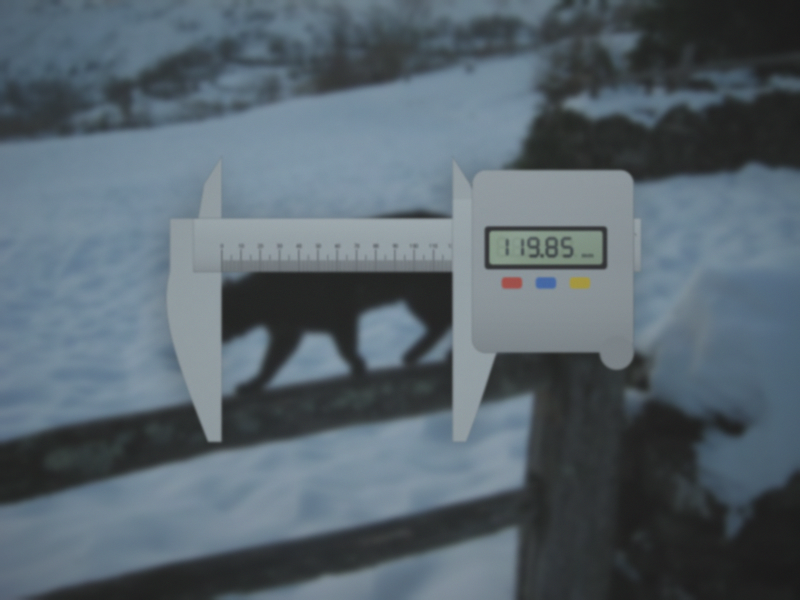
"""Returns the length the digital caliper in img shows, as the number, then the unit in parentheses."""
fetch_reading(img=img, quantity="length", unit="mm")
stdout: 119.85 (mm)
